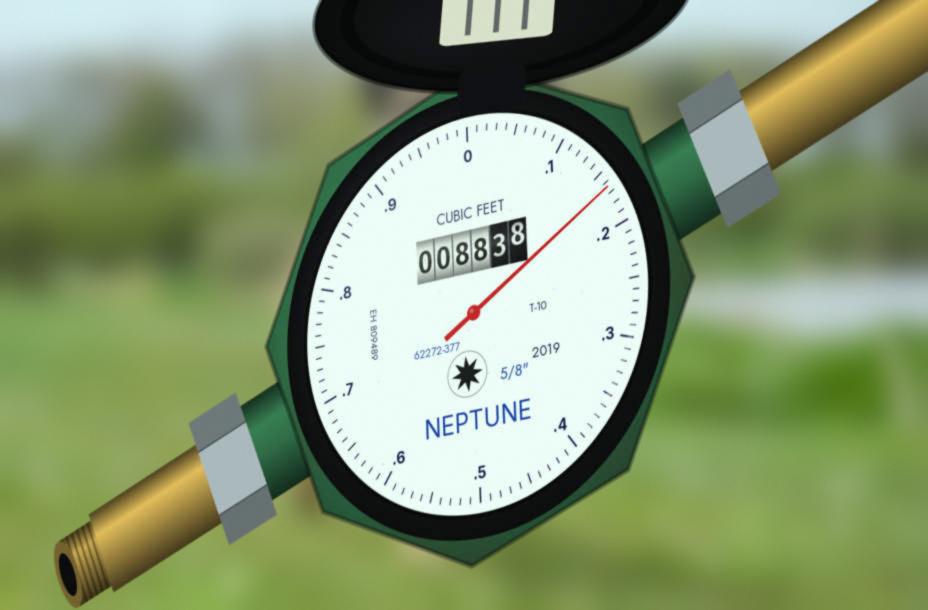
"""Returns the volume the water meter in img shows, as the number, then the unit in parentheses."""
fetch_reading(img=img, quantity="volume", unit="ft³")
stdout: 8838.16 (ft³)
